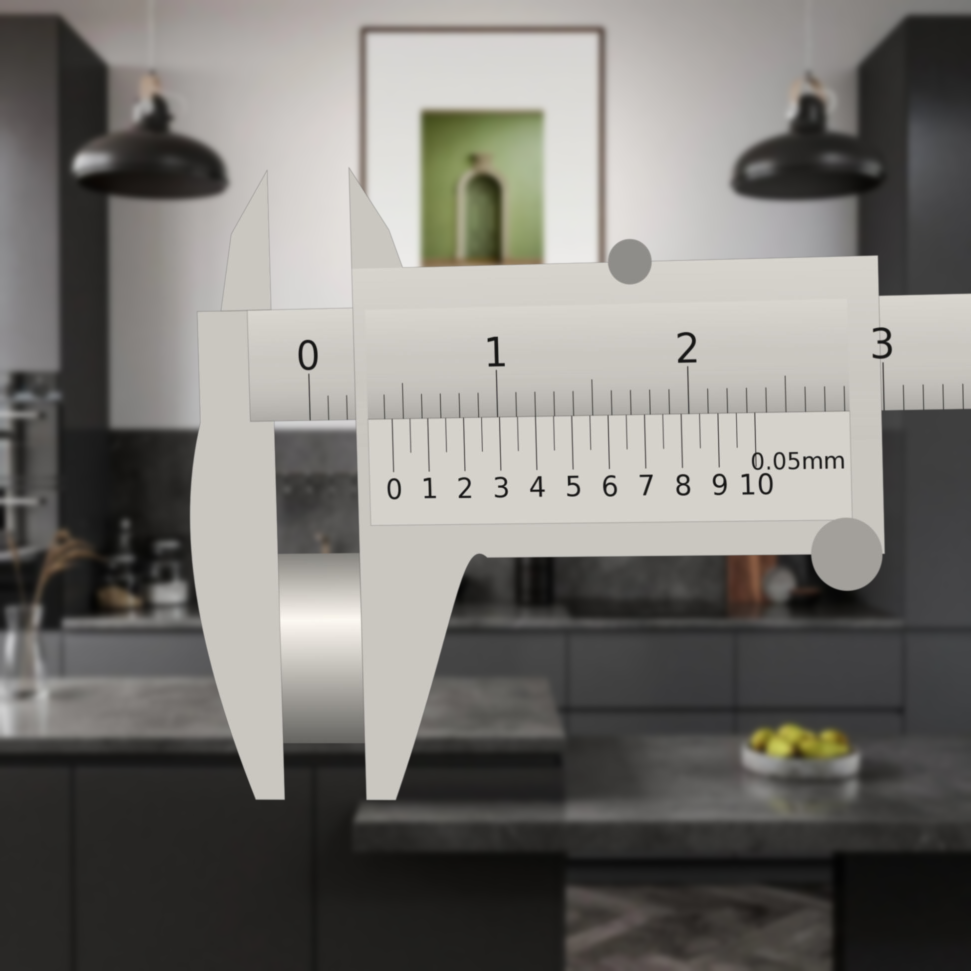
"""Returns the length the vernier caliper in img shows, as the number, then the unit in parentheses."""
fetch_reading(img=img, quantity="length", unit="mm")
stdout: 4.4 (mm)
